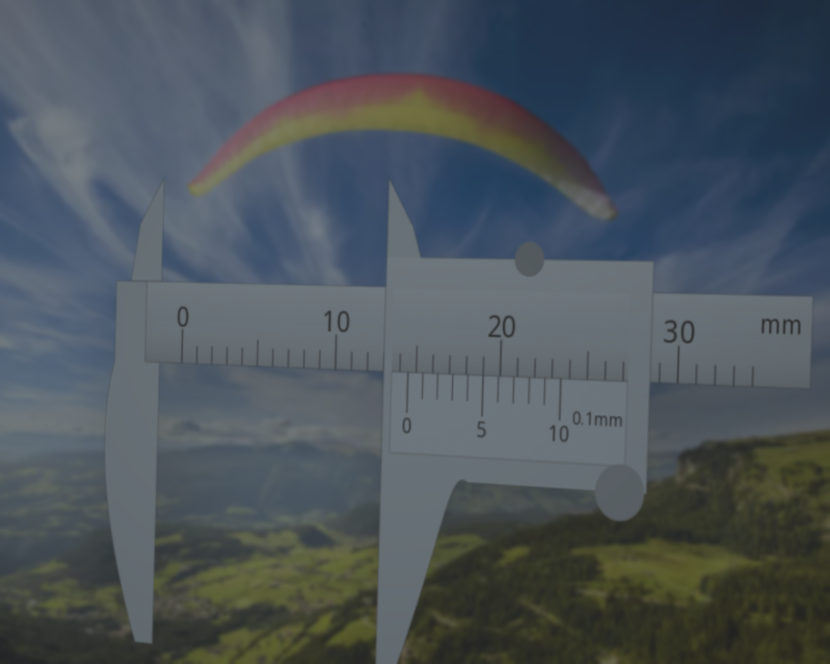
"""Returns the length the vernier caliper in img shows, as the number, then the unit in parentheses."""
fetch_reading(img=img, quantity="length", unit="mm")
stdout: 14.5 (mm)
